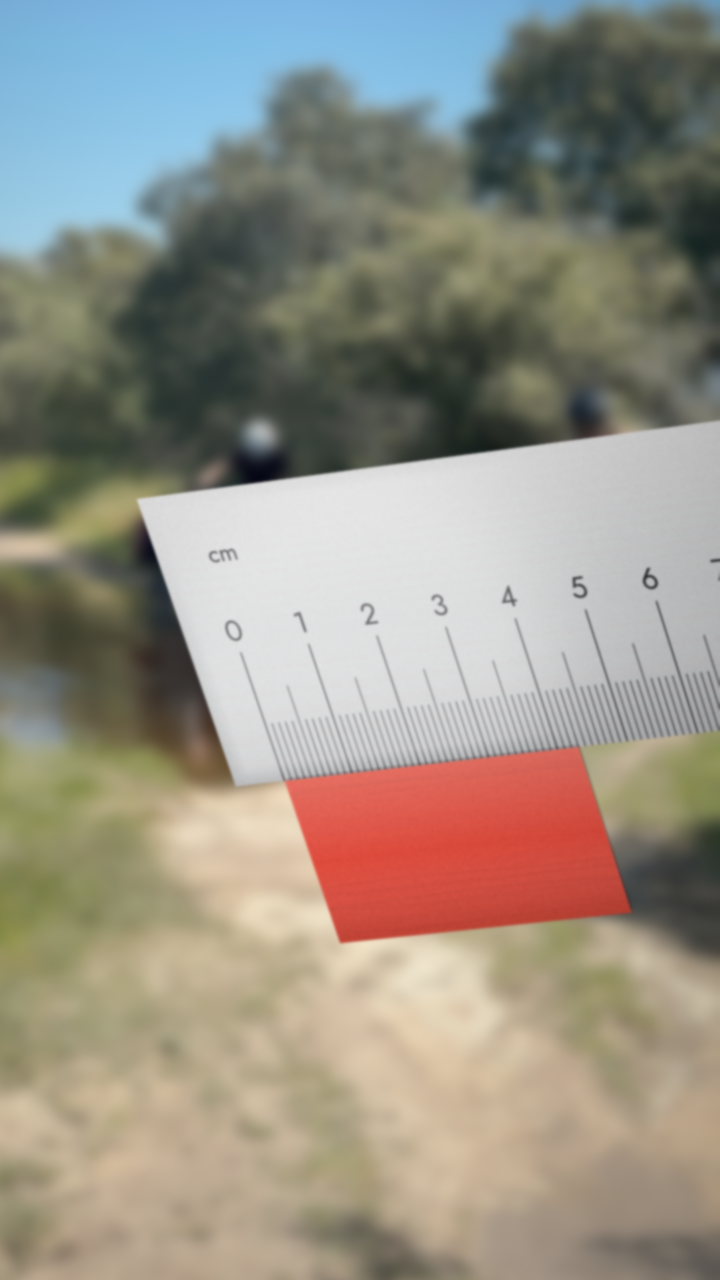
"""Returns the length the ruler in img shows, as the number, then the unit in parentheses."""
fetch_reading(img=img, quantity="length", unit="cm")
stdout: 4.3 (cm)
